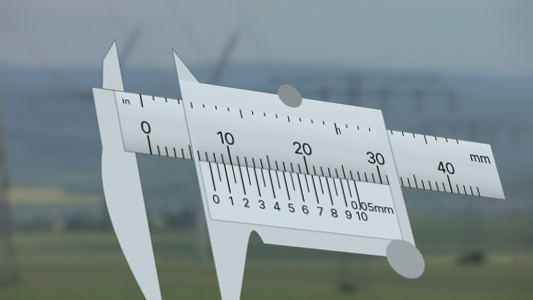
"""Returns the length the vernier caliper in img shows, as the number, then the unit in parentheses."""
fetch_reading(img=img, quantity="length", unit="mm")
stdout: 7.2 (mm)
